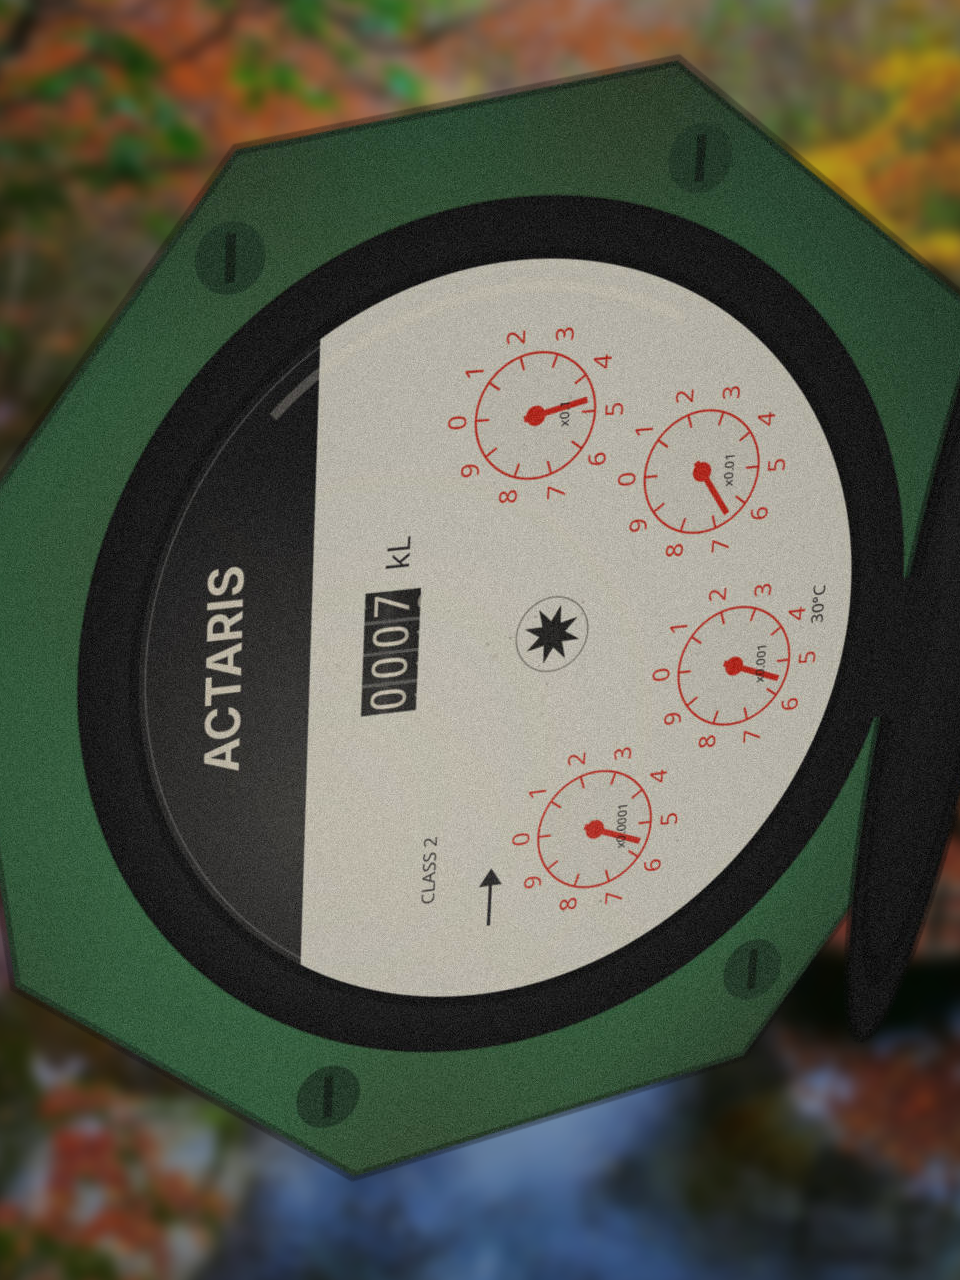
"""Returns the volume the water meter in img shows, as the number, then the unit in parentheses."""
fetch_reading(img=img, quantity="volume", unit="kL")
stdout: 7.4655 (kL)
